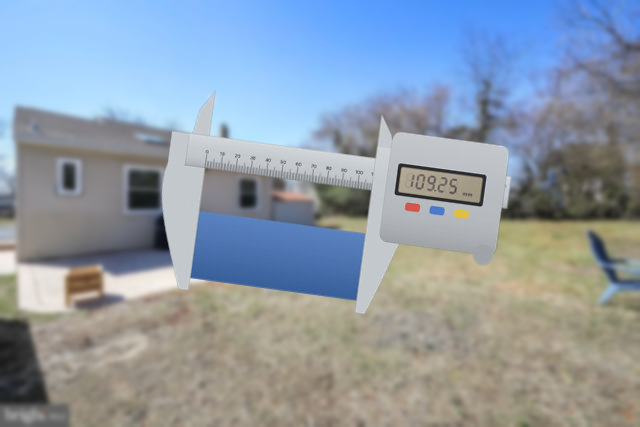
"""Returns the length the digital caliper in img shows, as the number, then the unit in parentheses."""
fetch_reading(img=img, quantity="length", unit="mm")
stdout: 109.25 (mm)
